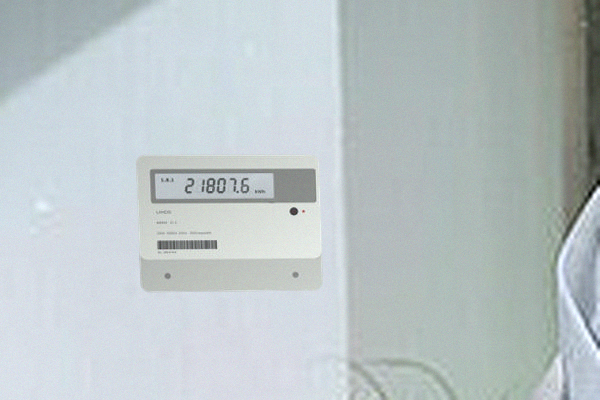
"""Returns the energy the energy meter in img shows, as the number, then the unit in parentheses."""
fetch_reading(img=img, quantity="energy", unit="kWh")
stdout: 21807.6 (kWh)
